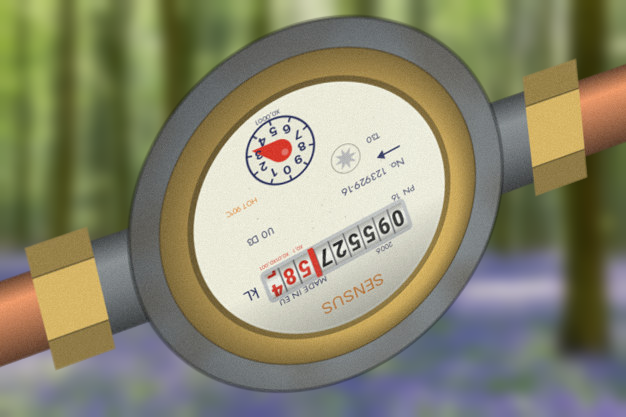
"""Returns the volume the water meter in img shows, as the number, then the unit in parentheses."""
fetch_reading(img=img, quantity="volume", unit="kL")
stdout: 95527.5843 (kL)
